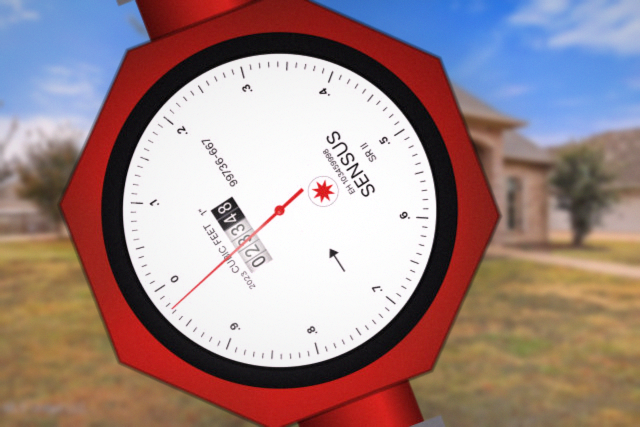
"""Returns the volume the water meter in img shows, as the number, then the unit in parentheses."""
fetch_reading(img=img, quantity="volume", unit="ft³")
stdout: 23347.97 (ft³)
